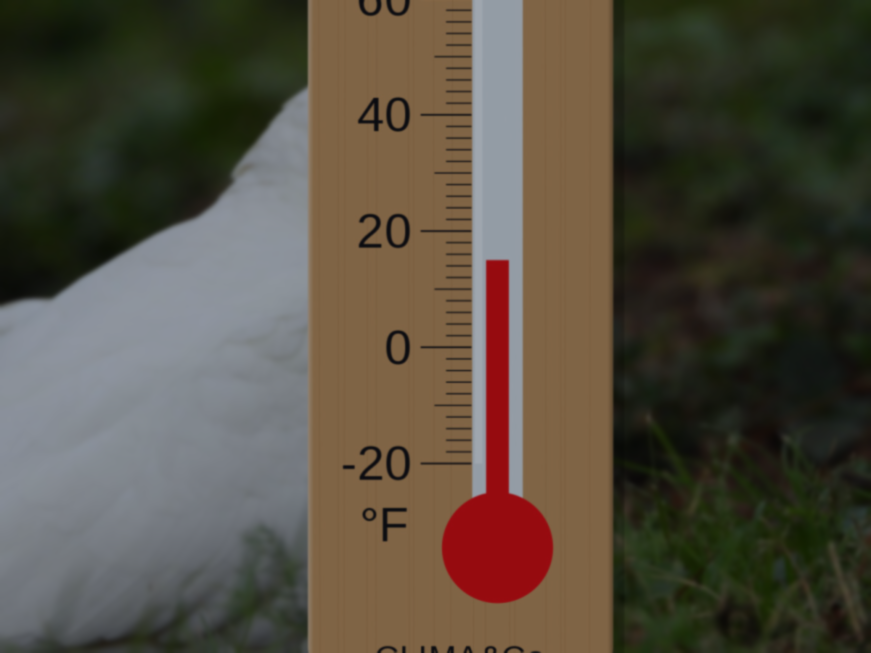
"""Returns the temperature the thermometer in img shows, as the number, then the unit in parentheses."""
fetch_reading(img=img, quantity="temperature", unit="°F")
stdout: 15 (°F)
